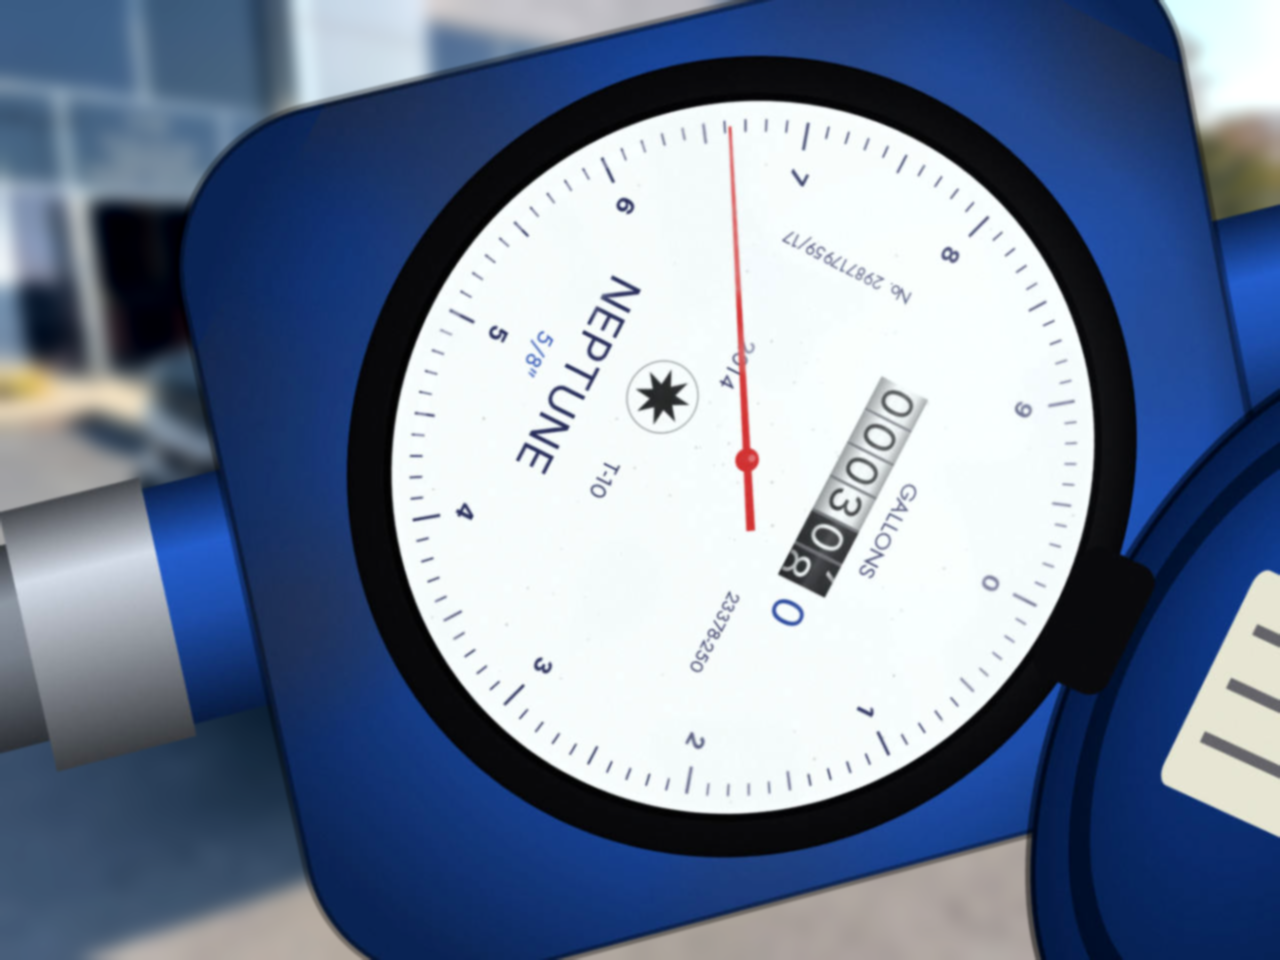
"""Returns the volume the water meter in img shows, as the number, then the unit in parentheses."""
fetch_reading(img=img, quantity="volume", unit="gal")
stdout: 3076.6 (gal)
